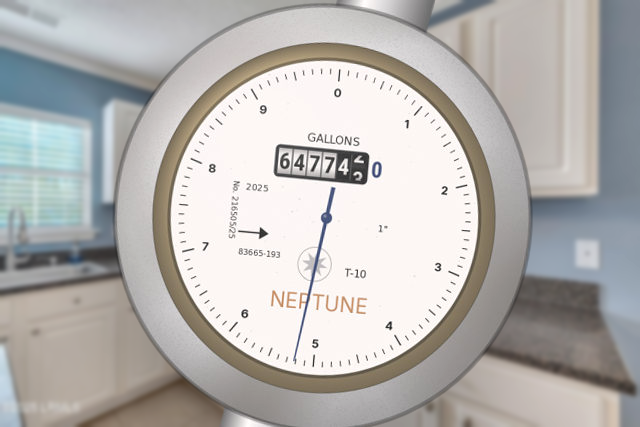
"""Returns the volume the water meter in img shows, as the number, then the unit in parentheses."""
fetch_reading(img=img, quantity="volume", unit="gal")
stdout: 6477425.2 (gal)
